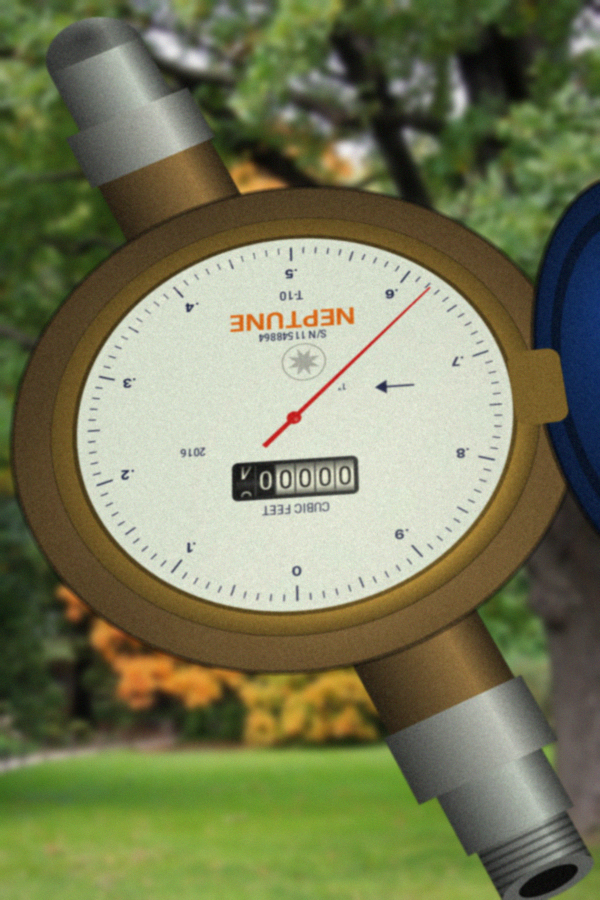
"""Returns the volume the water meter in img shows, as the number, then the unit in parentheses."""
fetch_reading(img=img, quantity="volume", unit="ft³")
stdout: 3.62 (ft³)
